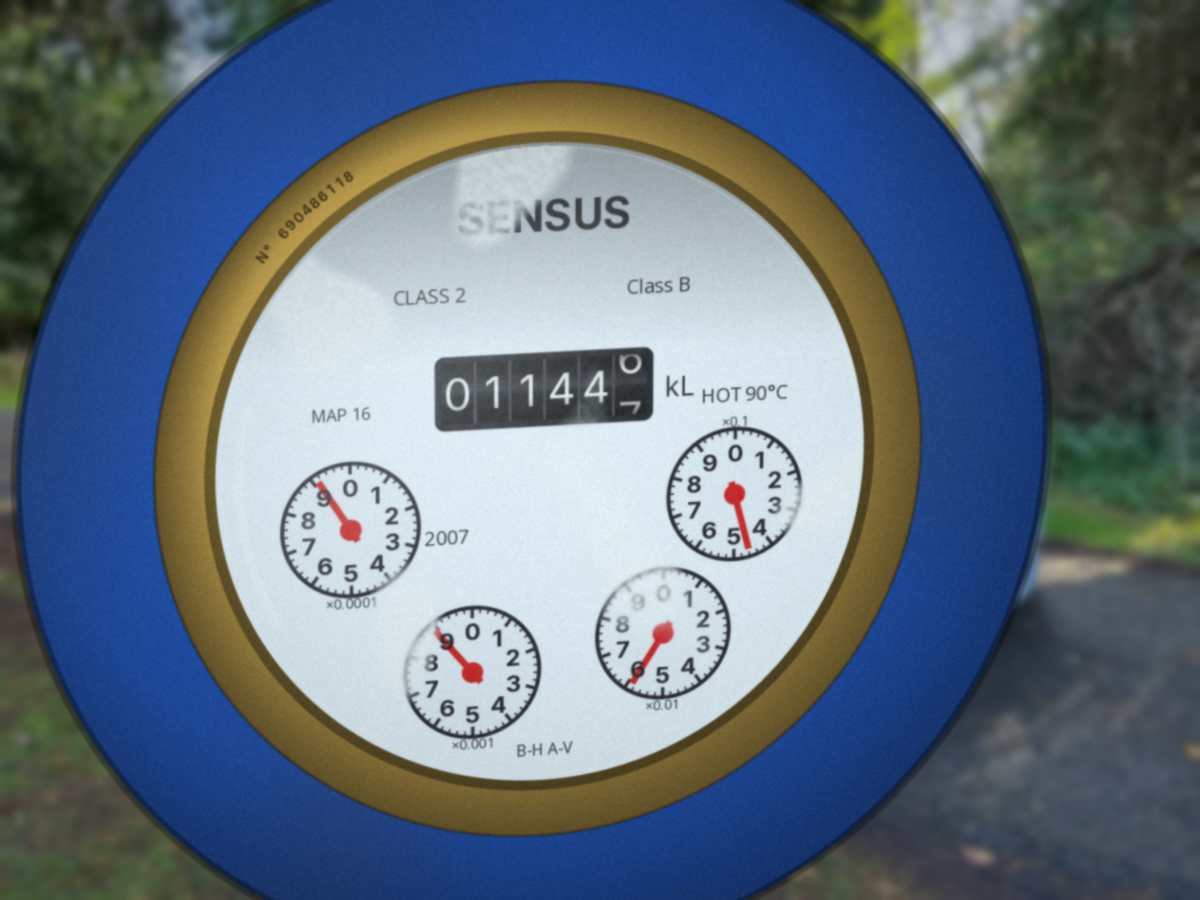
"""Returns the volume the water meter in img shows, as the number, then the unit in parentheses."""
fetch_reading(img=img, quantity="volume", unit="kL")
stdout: 11446.4589 (kL)
